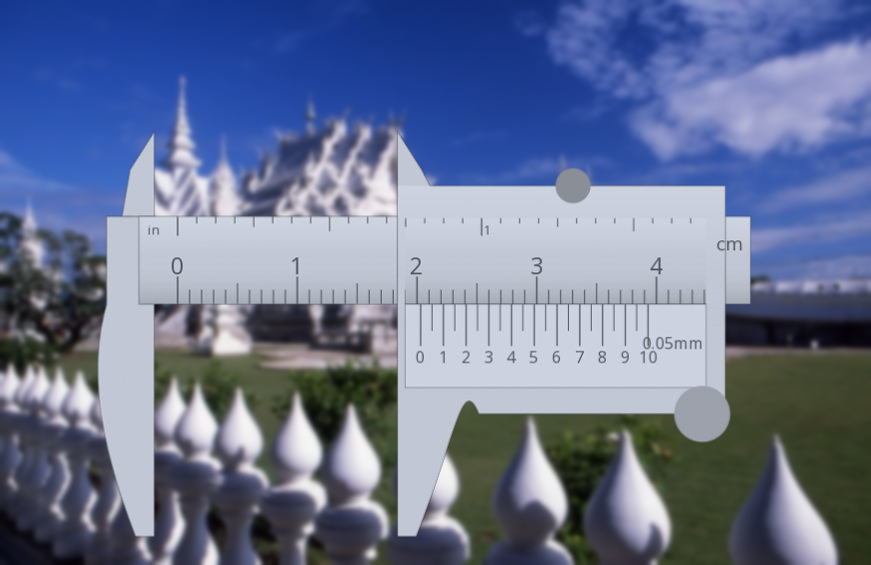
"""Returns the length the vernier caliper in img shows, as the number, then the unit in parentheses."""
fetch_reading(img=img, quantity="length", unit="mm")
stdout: 20.3 (mm)
